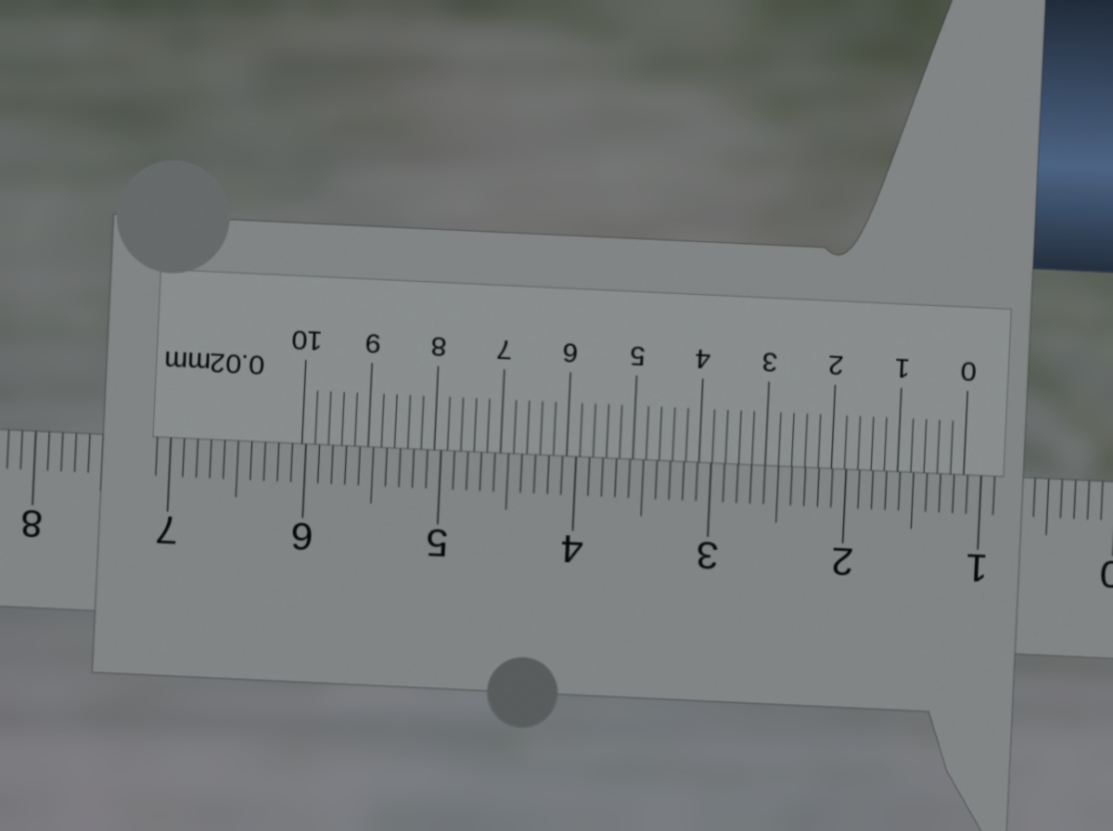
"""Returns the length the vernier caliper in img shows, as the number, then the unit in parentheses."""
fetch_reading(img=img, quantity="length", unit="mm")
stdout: 11.3 (mm)
